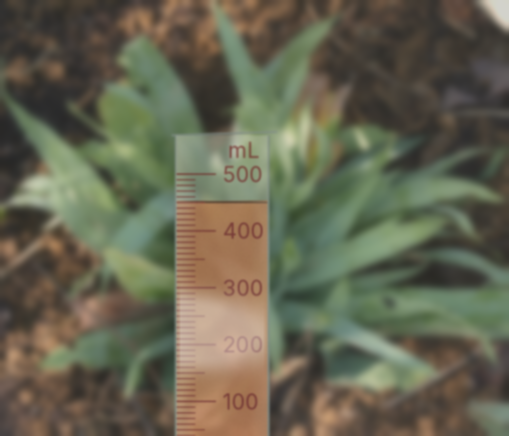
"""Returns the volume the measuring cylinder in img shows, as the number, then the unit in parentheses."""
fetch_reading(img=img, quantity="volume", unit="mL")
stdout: 450 (mL)
